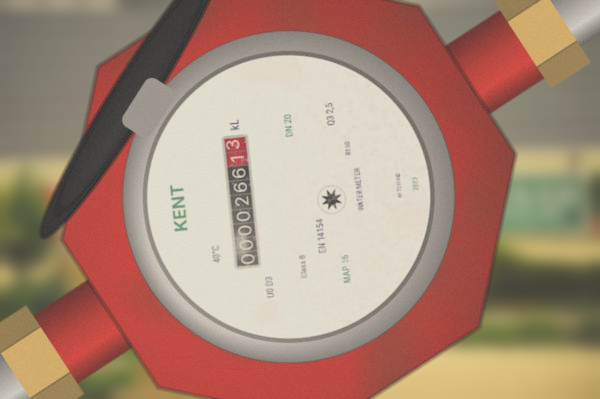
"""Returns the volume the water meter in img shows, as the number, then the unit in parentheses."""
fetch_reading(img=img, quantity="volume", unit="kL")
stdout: 266.13 (kL)
